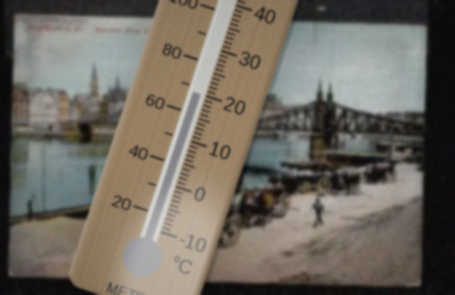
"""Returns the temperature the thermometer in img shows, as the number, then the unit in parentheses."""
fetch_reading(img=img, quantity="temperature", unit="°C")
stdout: 20 (°C)
